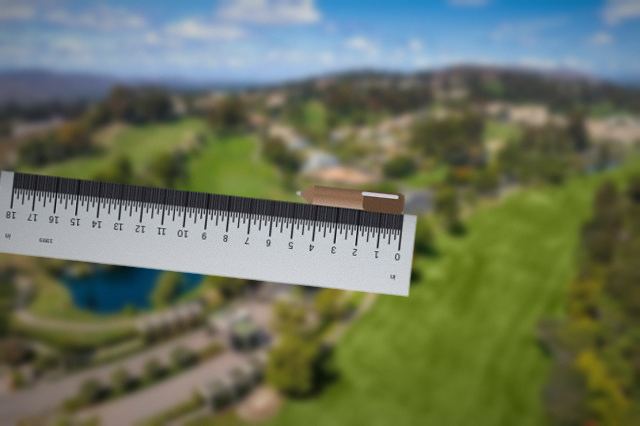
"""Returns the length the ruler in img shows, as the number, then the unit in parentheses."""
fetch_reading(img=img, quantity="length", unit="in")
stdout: 5 (in)
